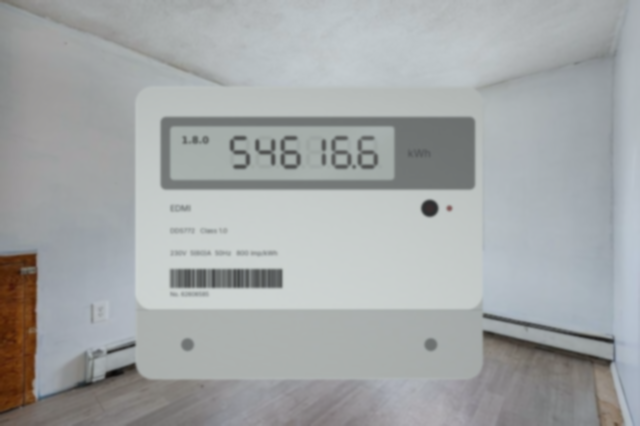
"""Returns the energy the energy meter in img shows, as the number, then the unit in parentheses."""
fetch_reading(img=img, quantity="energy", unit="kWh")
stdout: 54616.6 (kWh)
